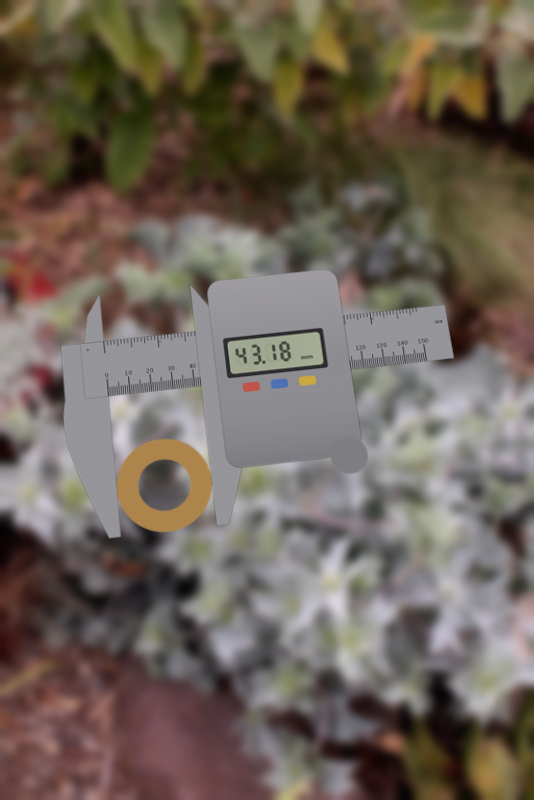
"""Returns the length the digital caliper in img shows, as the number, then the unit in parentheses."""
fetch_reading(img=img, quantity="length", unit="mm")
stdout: 43.18 (mm)
